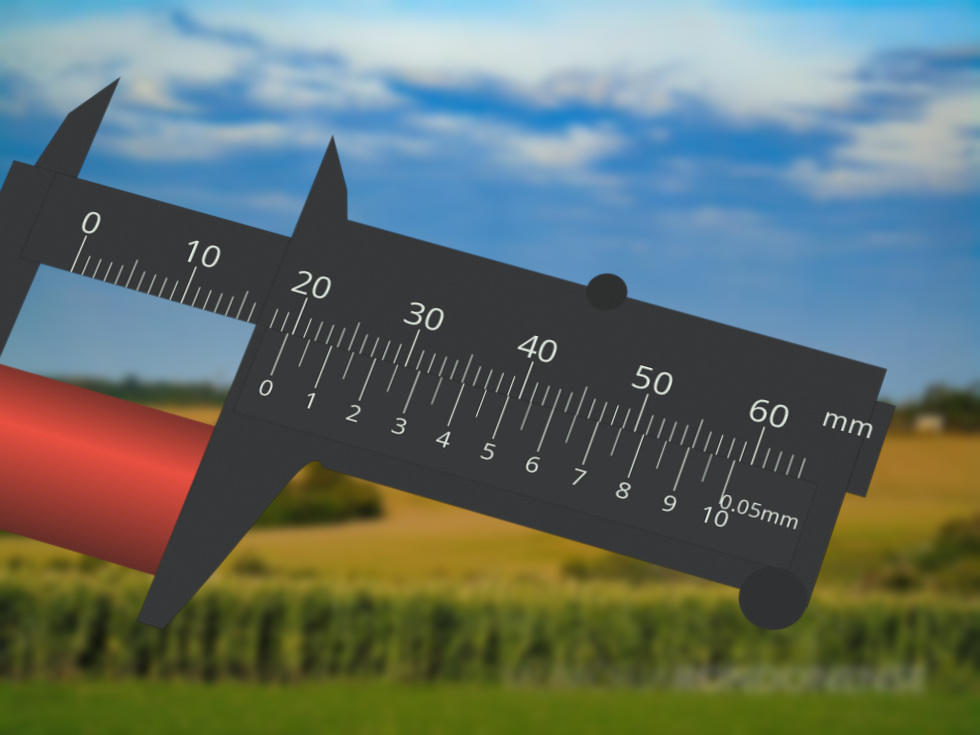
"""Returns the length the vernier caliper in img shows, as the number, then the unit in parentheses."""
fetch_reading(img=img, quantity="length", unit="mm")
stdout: 19.6 (mm)
